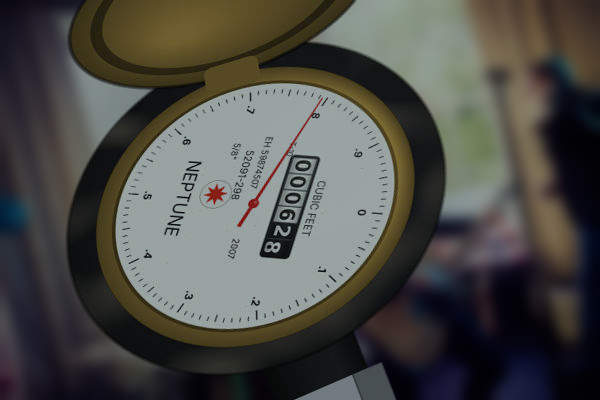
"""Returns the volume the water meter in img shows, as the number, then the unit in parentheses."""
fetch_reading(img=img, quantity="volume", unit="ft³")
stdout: 627.79 (ft³)
